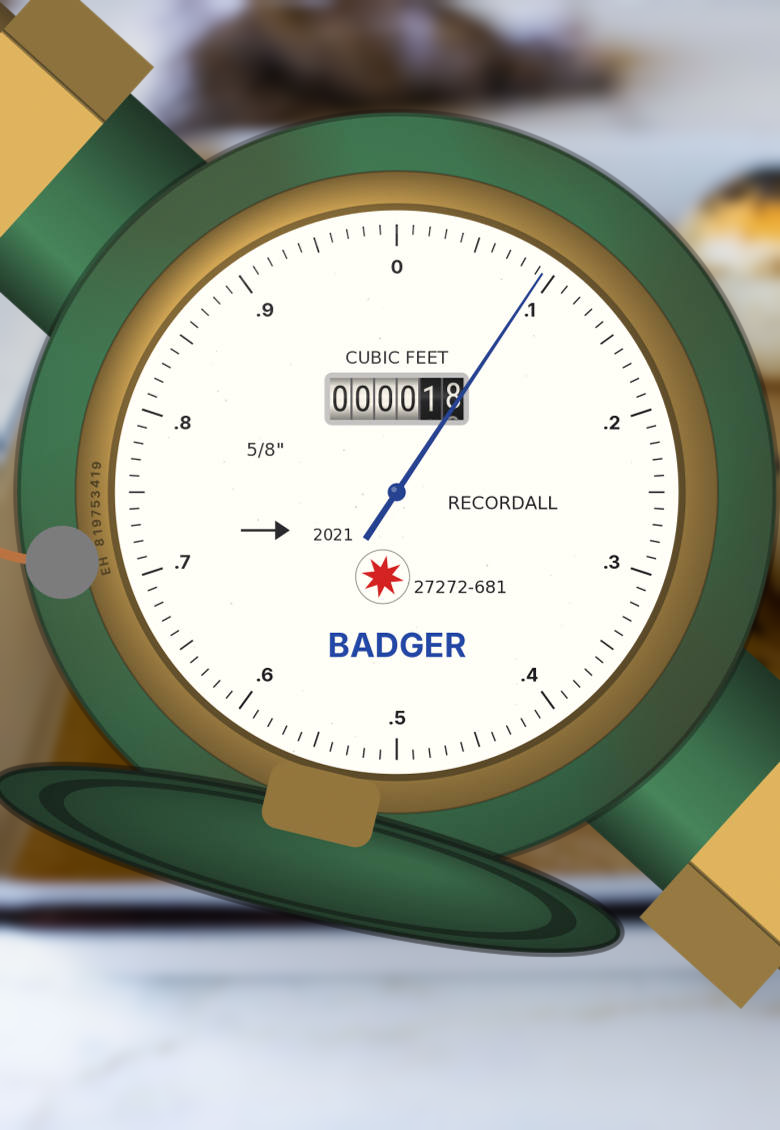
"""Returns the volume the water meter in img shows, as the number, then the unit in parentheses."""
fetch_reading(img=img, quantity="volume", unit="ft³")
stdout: 18.09 (ft³)
